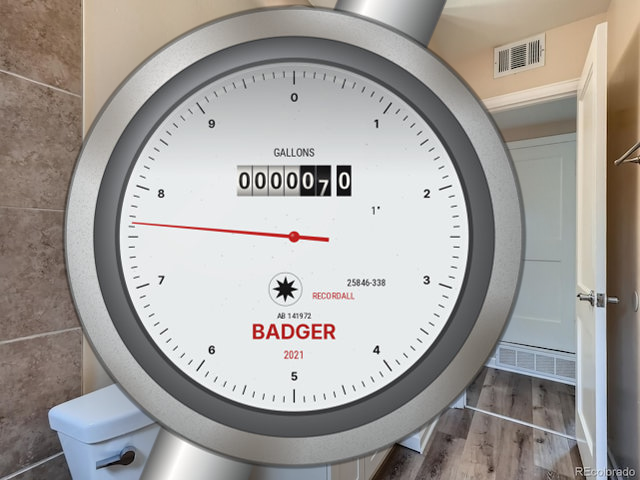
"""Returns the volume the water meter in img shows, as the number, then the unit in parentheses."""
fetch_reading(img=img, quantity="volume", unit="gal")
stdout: 67.6 (gal)
